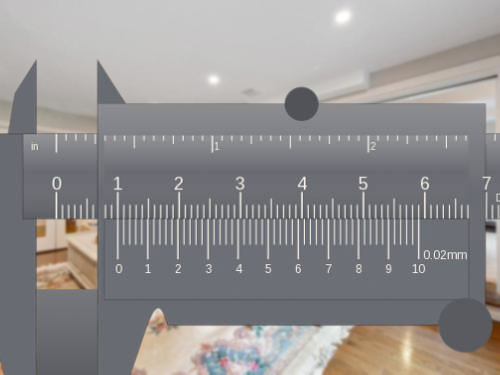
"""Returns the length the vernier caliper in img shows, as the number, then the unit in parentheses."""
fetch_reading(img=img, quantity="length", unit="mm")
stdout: 10.0 (mm)
